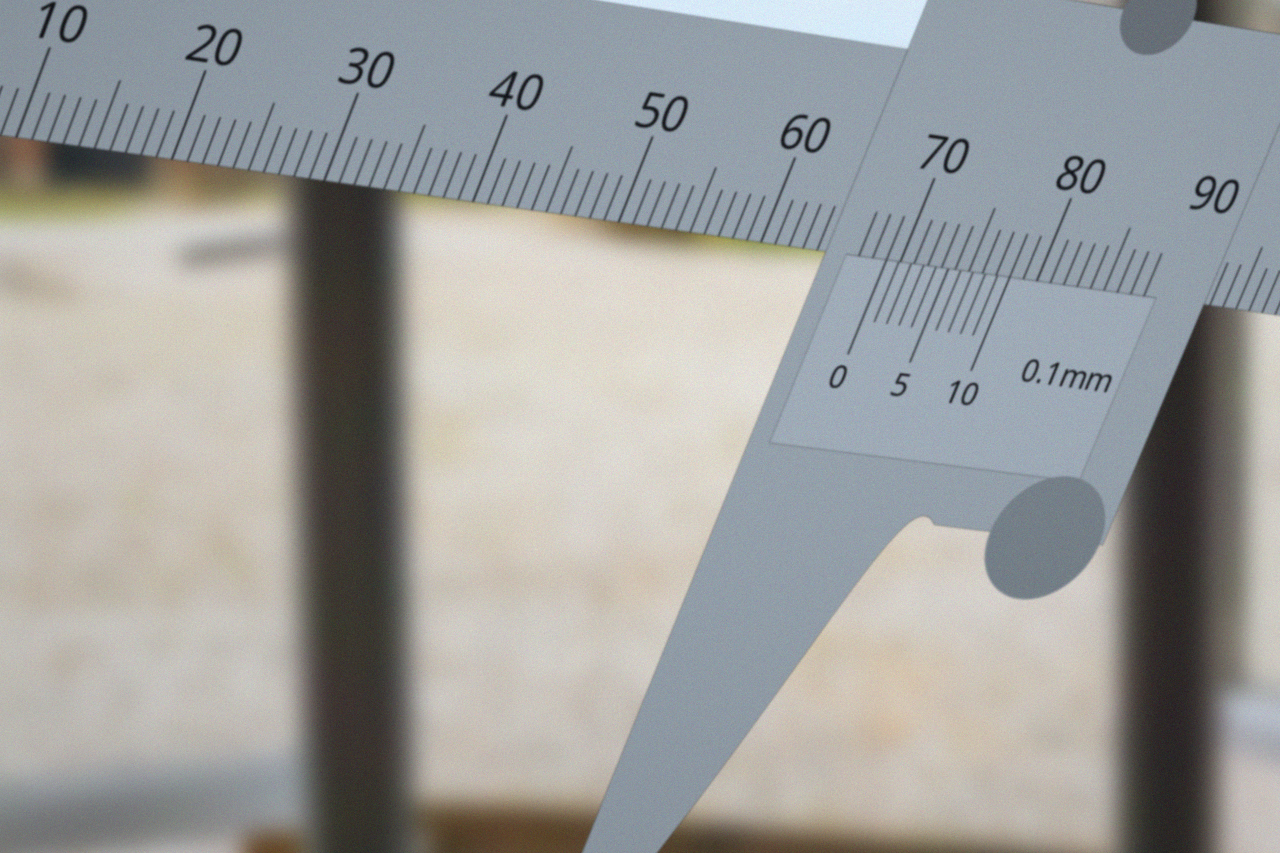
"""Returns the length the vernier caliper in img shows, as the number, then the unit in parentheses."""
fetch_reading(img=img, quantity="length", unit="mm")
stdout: 69.0 (mm)
